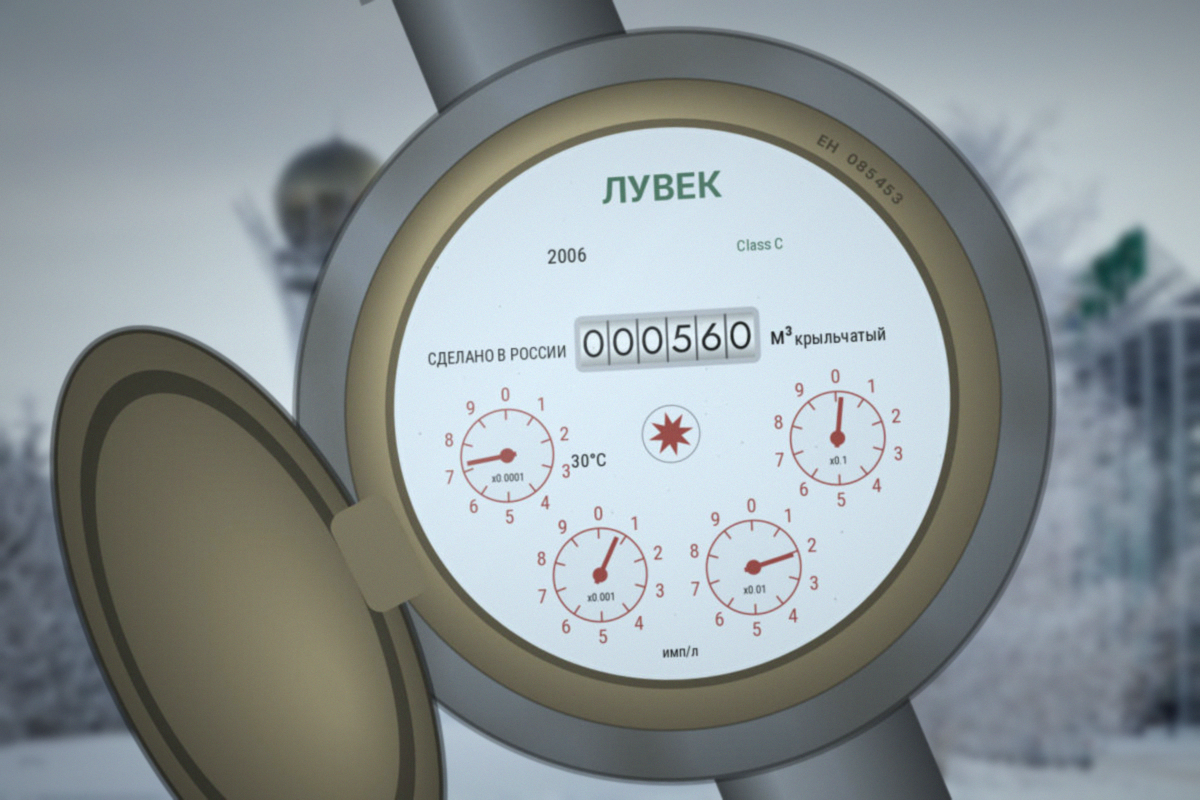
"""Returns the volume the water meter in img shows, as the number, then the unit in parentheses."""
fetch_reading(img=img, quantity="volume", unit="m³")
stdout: 560.0207 (m³)
